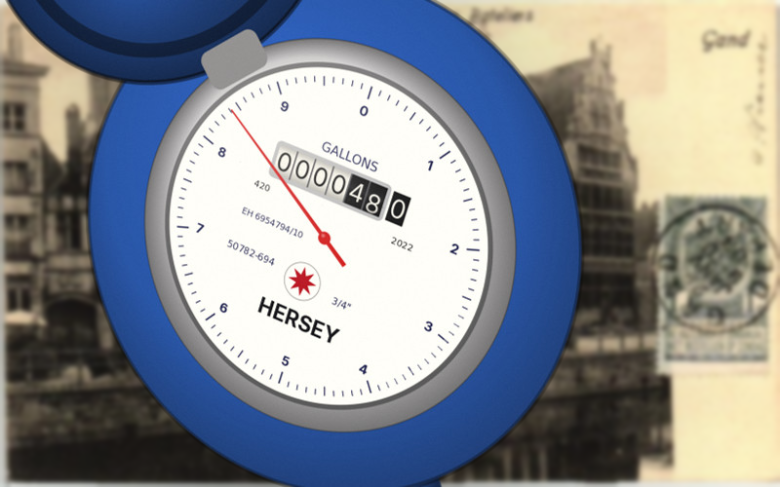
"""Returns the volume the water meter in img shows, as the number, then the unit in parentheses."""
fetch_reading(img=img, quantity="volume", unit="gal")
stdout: 478.4 (gal)
